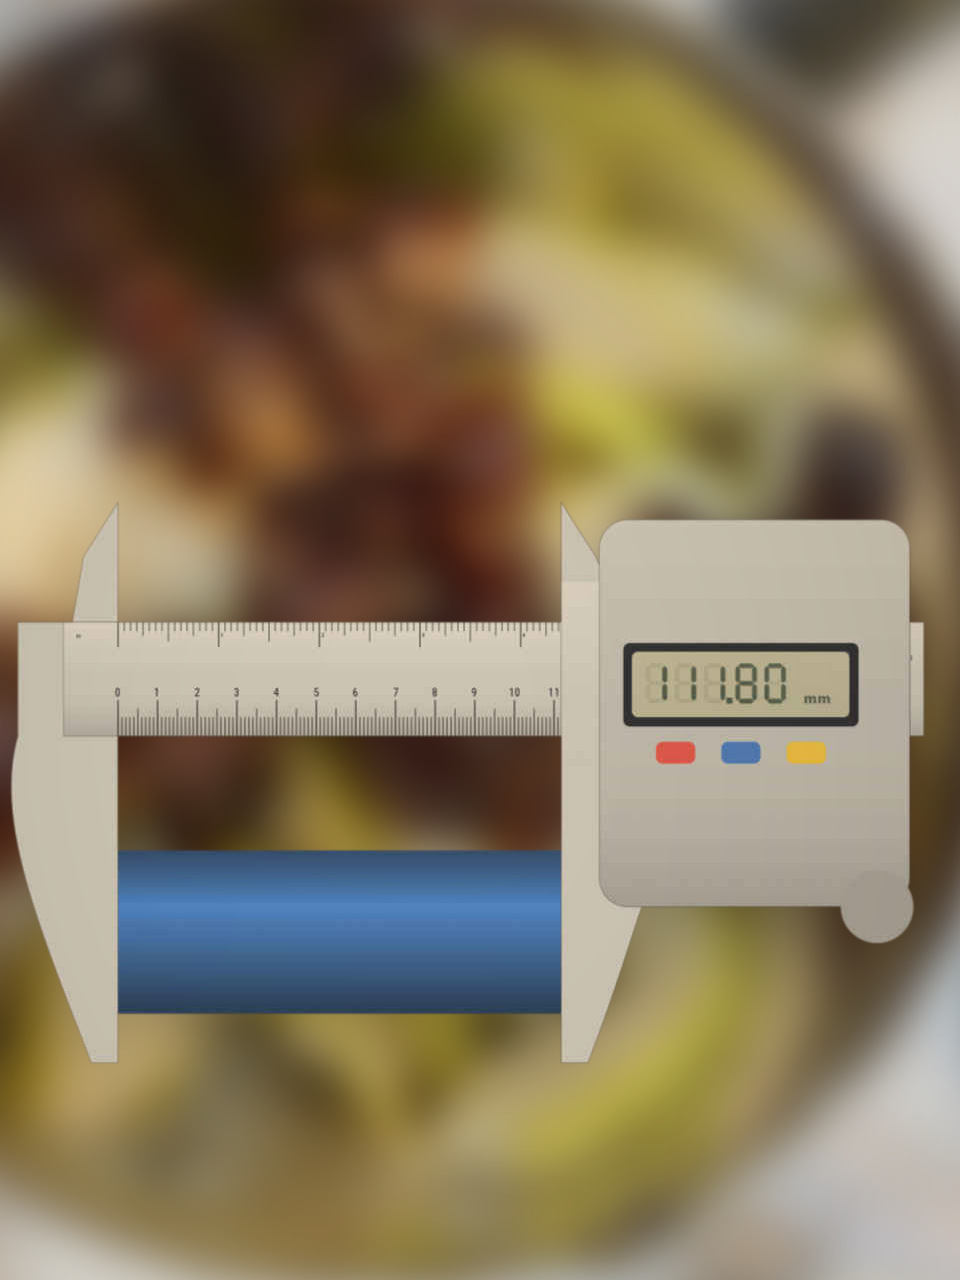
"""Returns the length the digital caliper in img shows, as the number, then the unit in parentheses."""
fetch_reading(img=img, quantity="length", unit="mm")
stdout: 111.80 (mm)
